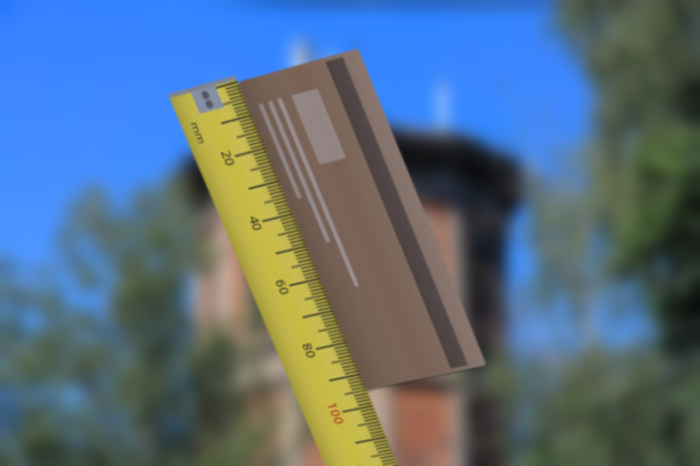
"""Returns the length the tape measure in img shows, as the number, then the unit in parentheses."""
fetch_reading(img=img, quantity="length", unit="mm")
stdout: 95 (mm)
